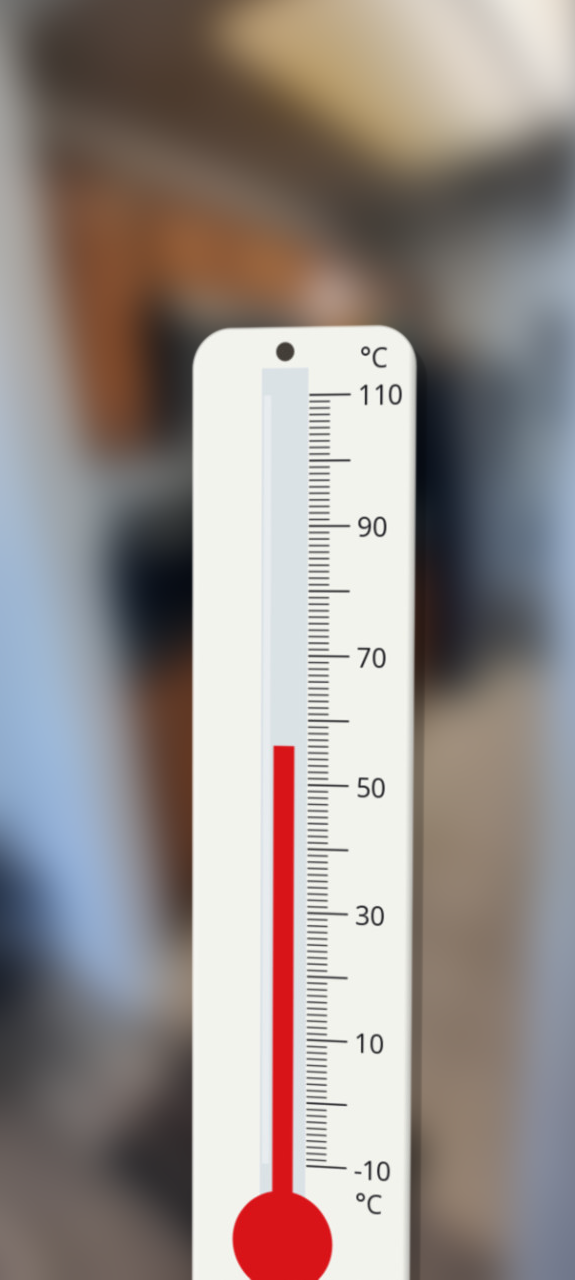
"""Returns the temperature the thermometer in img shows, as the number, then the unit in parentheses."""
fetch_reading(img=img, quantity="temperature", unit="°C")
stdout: 56 (°C)
